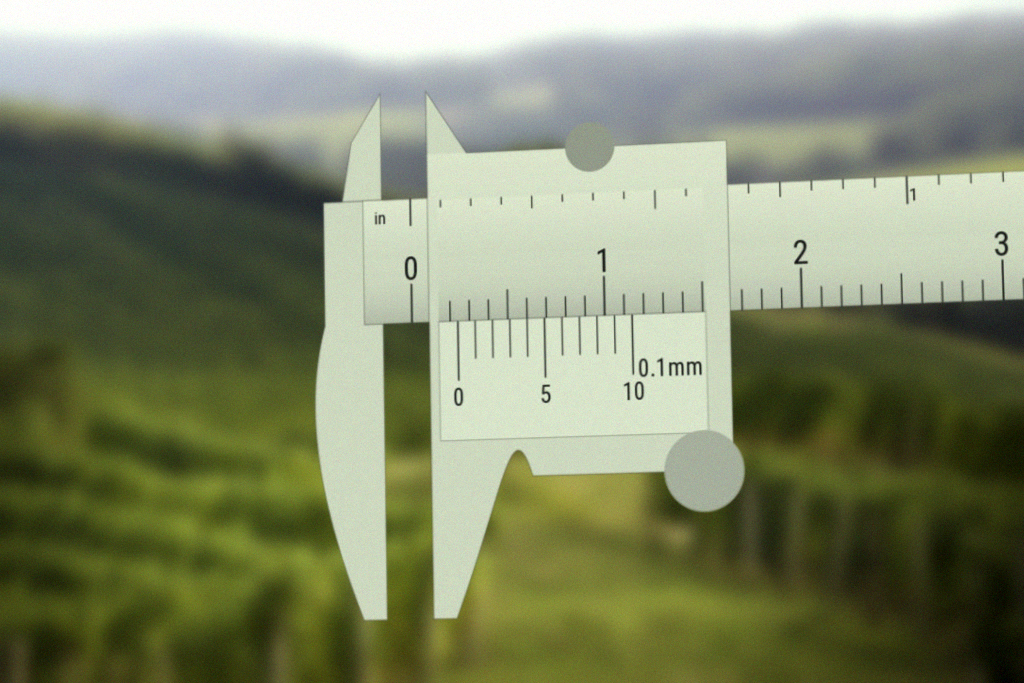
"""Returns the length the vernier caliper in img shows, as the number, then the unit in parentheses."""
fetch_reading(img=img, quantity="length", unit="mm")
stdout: 2.4 (mm)
